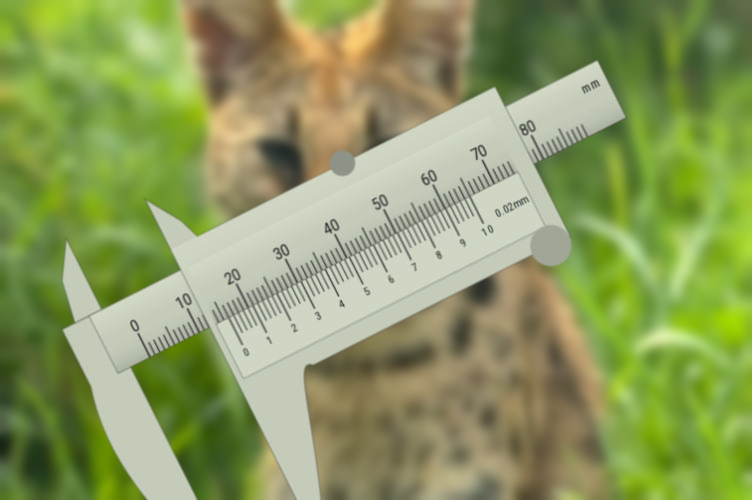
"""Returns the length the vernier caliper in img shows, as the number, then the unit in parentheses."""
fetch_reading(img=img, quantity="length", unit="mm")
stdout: 16.0 (mm)
